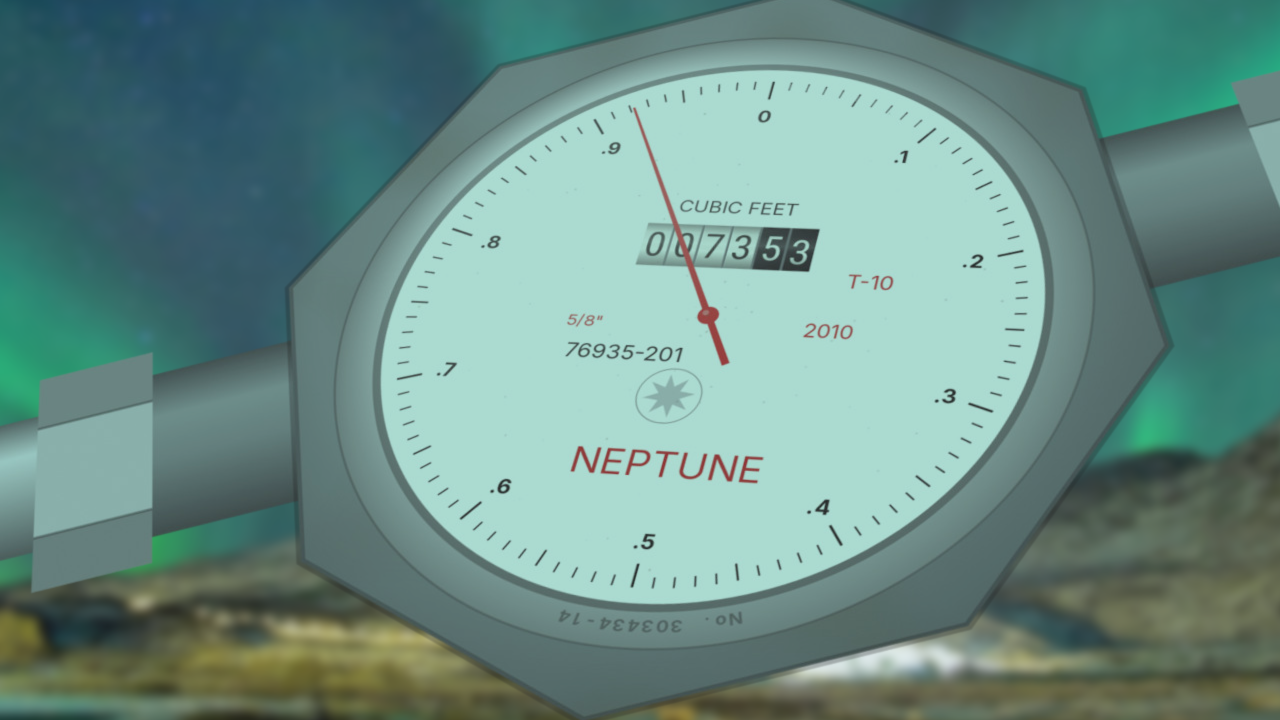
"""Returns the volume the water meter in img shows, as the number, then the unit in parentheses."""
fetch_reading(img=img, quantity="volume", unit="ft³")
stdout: 7352.92 (ft³)
